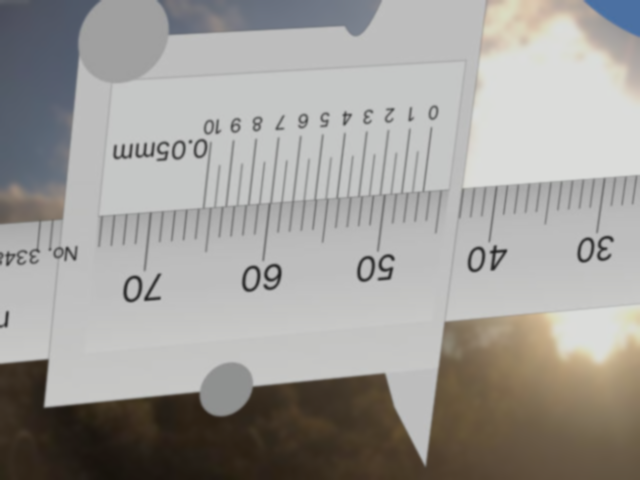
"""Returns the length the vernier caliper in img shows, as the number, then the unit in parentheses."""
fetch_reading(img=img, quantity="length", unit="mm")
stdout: 46.6 (mm)
